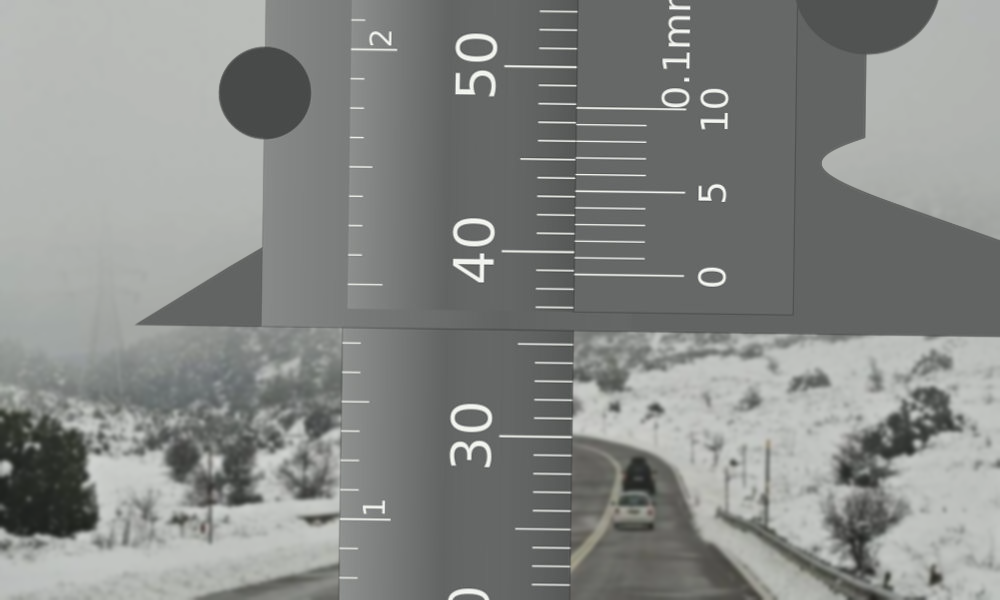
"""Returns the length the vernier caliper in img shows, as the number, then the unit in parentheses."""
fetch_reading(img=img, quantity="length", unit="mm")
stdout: 38.8 (mm)
